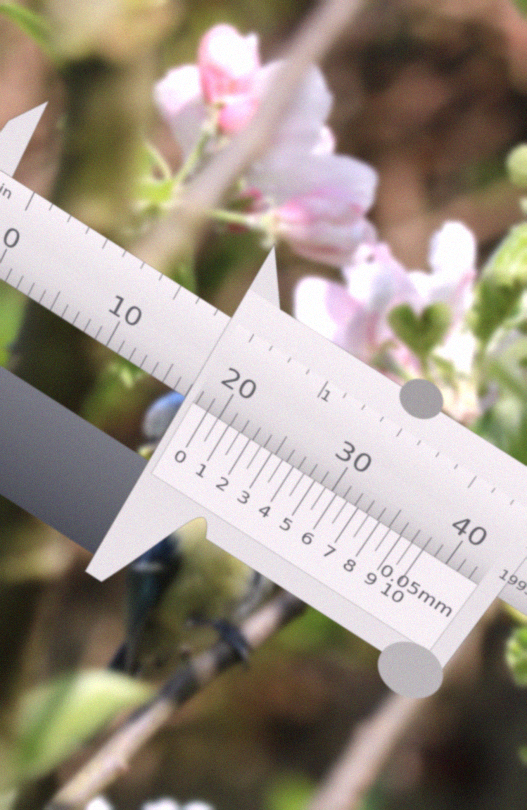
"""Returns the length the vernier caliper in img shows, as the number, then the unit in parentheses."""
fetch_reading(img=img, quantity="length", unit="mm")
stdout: 19.0 (mm)
